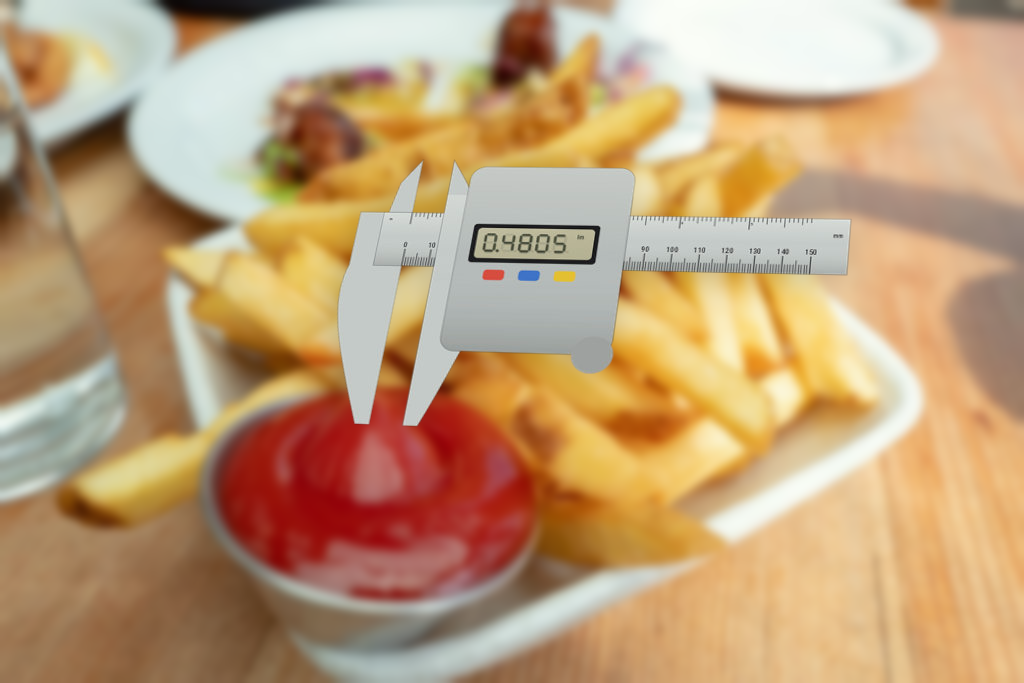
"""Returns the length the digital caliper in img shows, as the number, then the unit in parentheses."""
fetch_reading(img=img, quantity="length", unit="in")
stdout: 0.4805 (in)
